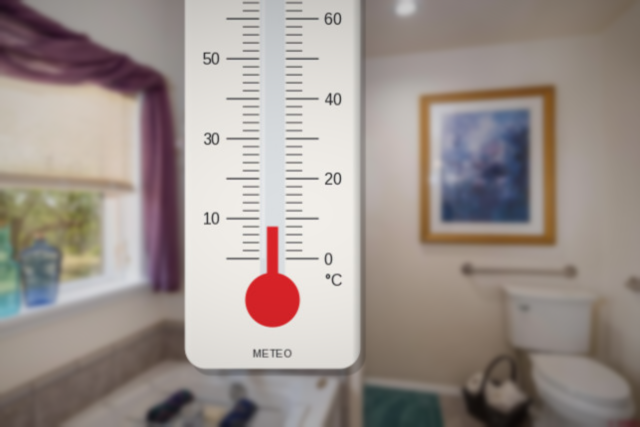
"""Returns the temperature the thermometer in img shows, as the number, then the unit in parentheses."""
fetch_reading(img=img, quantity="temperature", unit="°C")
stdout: 8 (°C)
